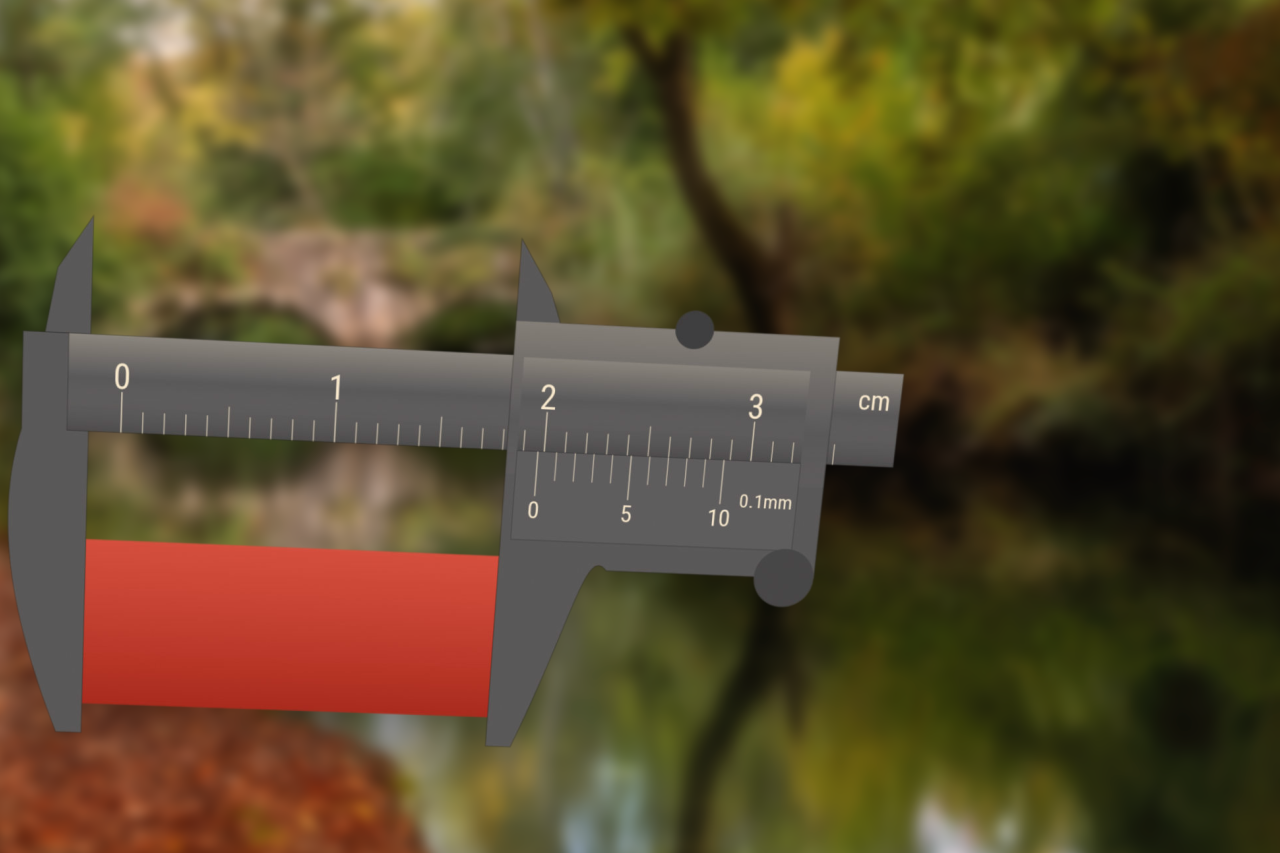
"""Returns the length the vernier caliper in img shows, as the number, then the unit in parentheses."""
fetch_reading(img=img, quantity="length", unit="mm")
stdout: 19.7 (mm)
